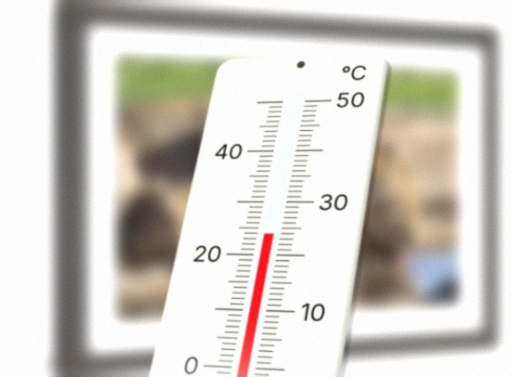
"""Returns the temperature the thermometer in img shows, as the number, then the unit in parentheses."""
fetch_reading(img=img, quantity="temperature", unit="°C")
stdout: 24 (°C)
